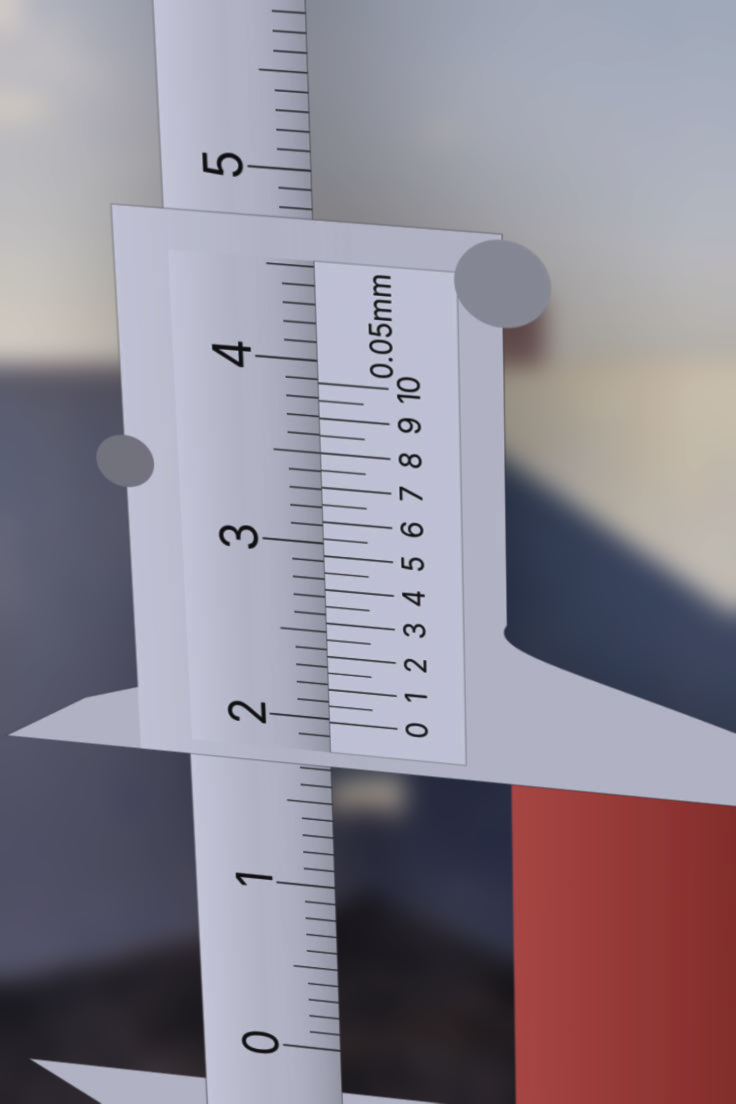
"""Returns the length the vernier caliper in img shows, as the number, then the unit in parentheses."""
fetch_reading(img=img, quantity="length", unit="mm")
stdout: 19.8 (mm)
